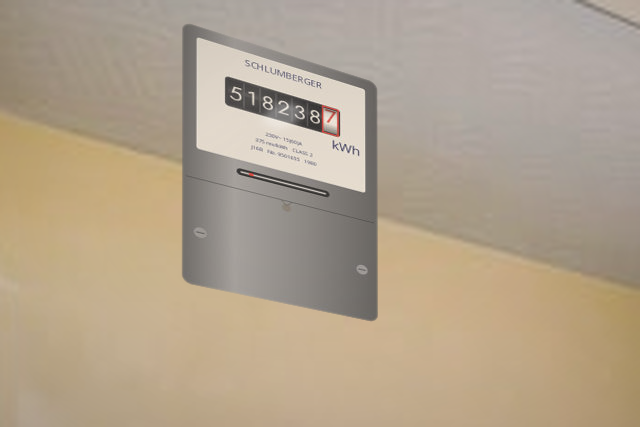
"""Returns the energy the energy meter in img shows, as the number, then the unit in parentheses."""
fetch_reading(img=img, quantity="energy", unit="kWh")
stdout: 518238.7 (kWh)
